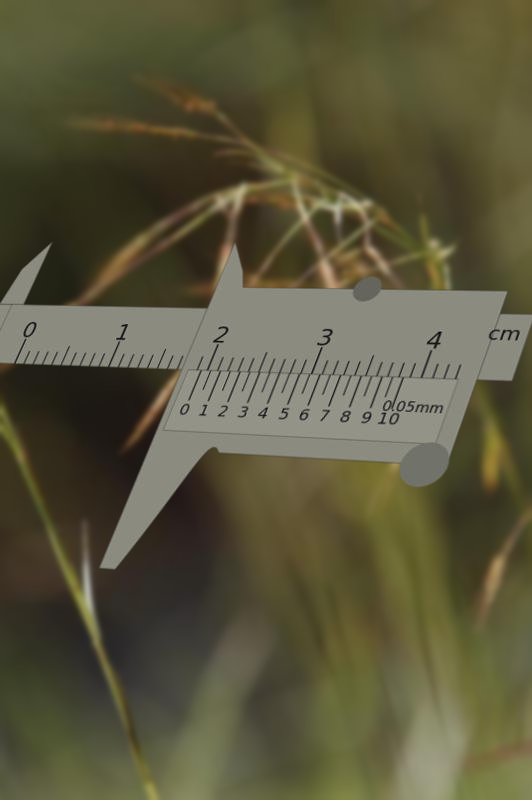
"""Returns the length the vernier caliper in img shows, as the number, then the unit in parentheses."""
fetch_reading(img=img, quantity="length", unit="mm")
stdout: 19.4 (mm)
